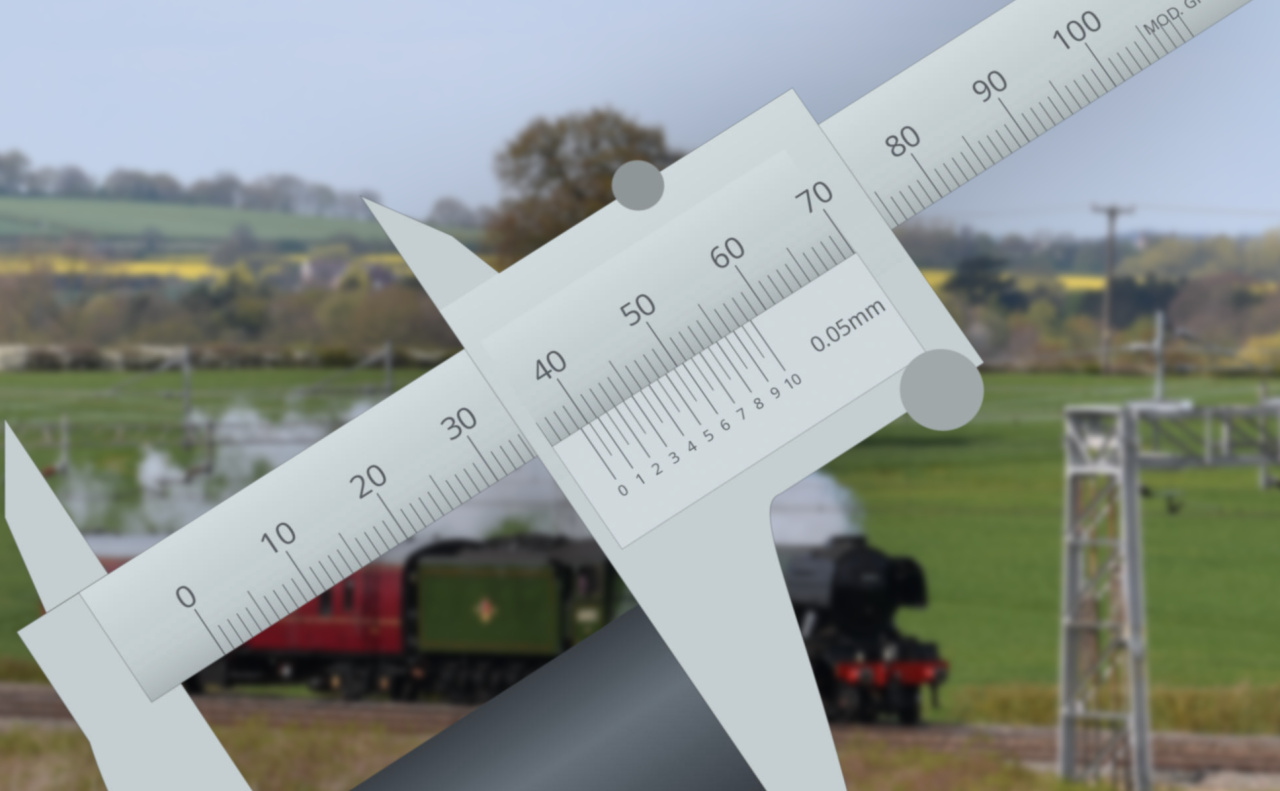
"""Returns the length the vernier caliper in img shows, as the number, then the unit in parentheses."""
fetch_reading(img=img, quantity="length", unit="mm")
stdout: 39.2 (mm)
